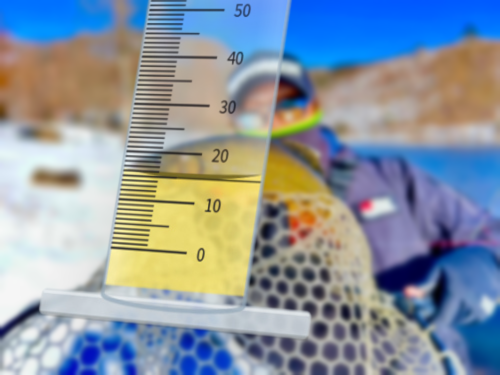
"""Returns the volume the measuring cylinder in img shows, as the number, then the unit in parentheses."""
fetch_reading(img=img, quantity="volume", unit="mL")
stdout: 15 (mL)
